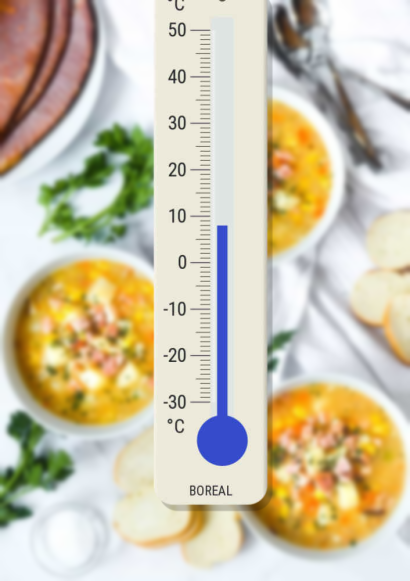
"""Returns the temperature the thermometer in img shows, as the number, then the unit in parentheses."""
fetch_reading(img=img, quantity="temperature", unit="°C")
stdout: 8 (°C)
